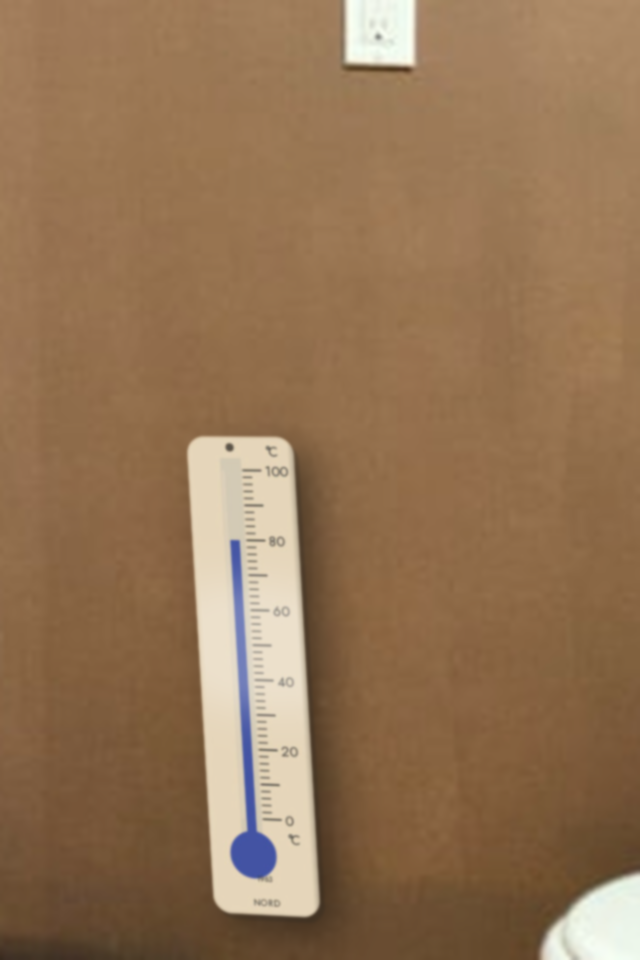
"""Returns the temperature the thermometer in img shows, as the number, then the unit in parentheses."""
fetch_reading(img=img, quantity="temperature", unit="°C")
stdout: 80 (°C)
